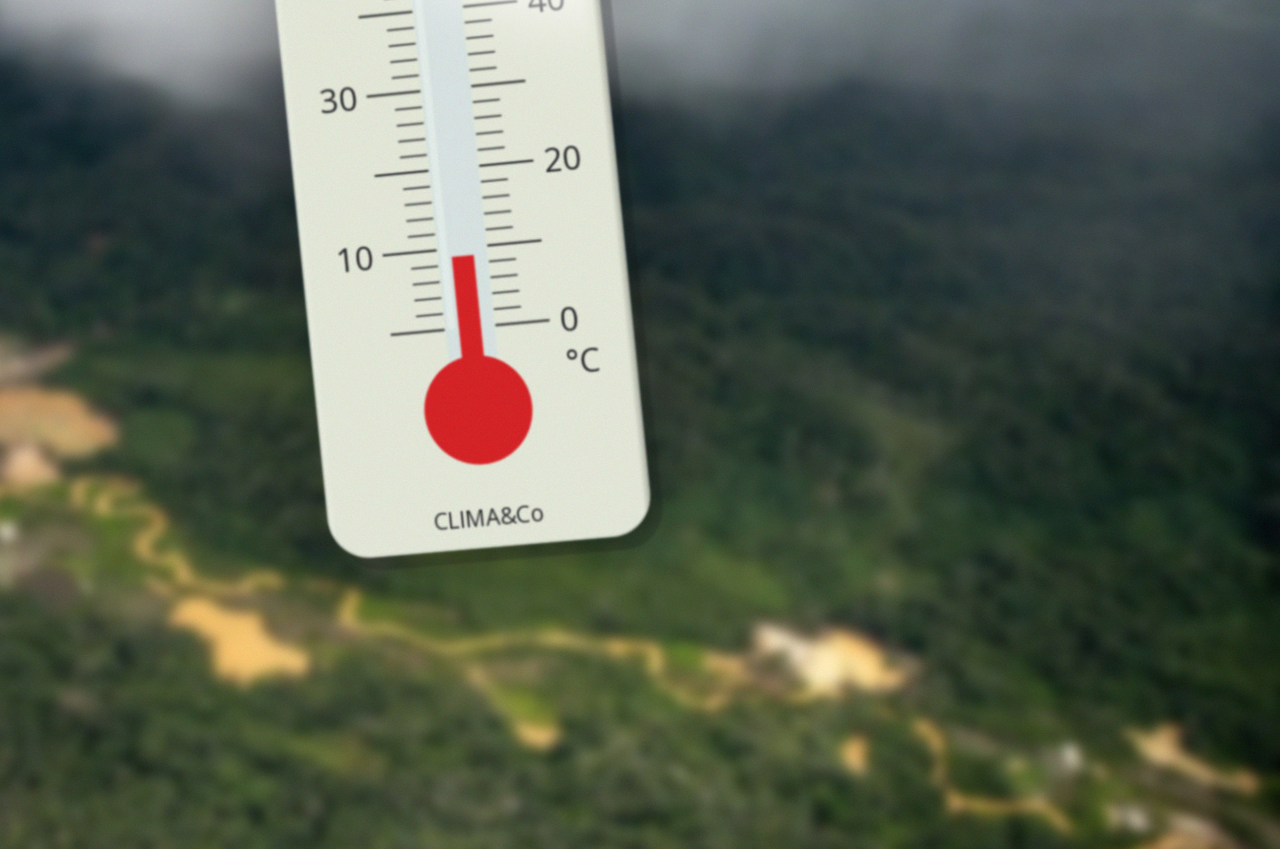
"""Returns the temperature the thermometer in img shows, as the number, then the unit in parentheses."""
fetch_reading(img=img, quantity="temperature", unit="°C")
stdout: 9 (°C)
